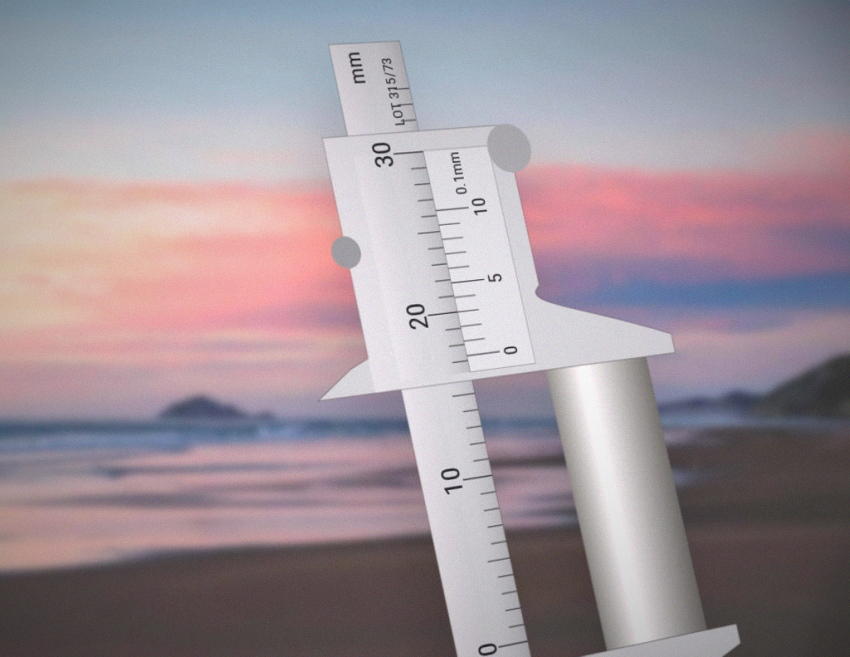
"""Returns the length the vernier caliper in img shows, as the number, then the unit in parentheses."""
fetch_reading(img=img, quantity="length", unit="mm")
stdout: 17.3 (mm)
